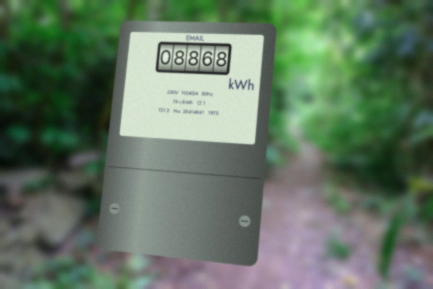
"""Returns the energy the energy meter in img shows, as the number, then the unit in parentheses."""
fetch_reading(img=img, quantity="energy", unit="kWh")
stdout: 8868 (kWh)
